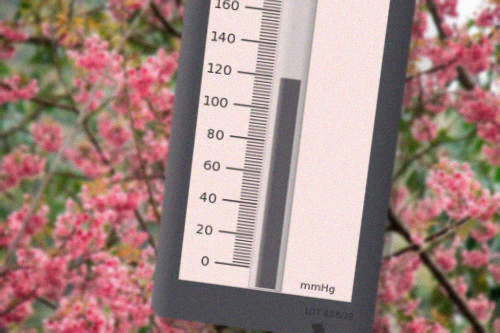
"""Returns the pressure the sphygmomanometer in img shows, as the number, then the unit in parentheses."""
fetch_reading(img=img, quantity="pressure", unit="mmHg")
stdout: 120 (mmHg)
